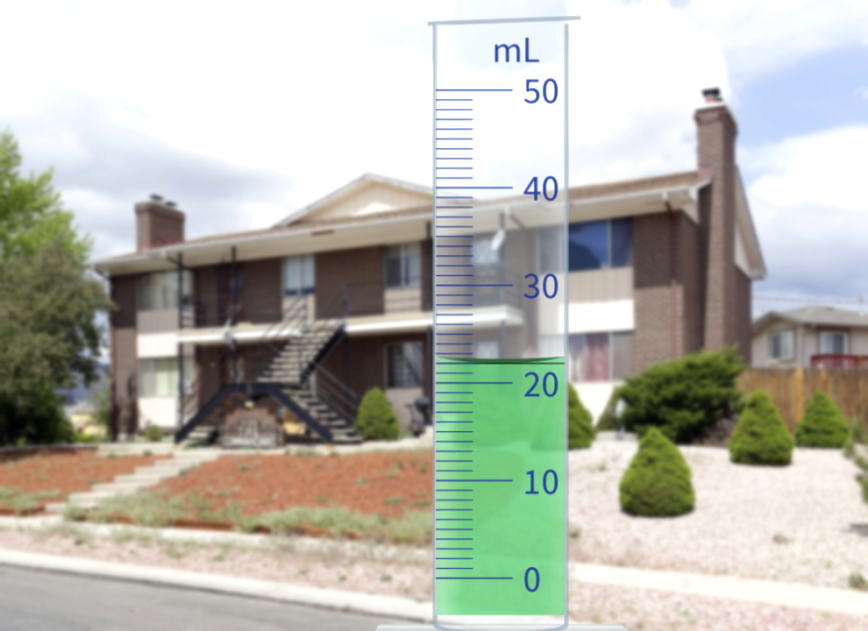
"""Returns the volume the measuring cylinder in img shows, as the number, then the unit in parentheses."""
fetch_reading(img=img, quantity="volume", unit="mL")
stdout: 22 (mL)
